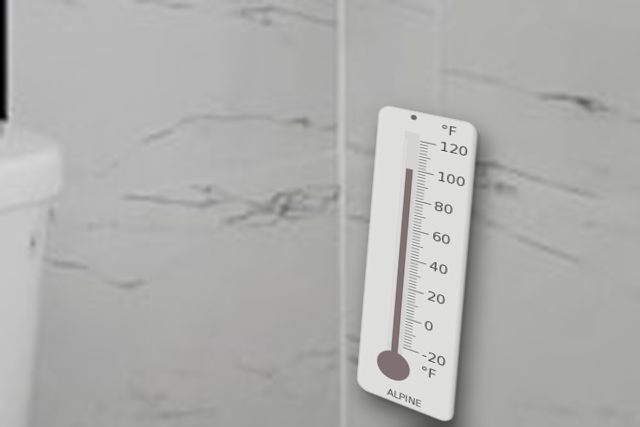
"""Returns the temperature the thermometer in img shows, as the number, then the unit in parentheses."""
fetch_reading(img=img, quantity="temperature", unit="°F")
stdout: 100 (°F)
